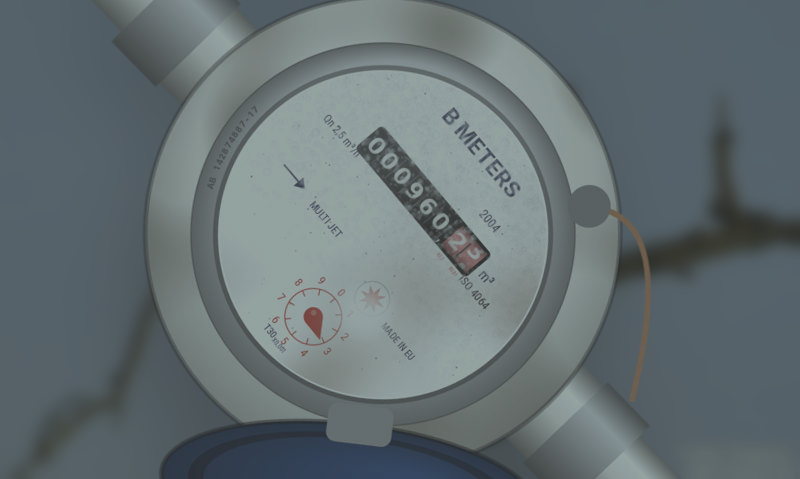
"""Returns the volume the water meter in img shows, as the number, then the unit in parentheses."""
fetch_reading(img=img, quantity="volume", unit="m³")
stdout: 960.233 (m³)
